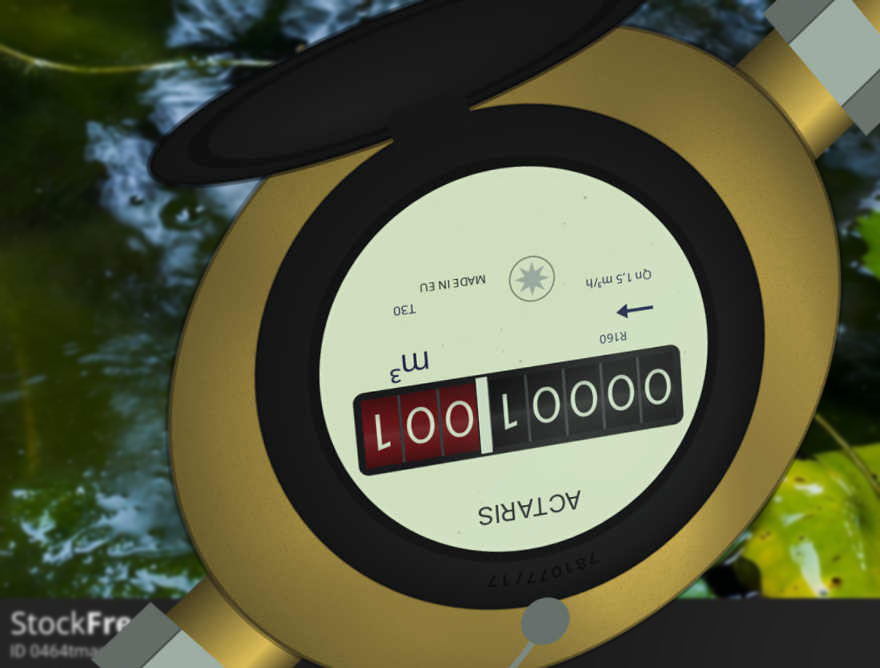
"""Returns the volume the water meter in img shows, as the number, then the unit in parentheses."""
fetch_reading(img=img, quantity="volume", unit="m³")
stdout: 1.001 (m³)
